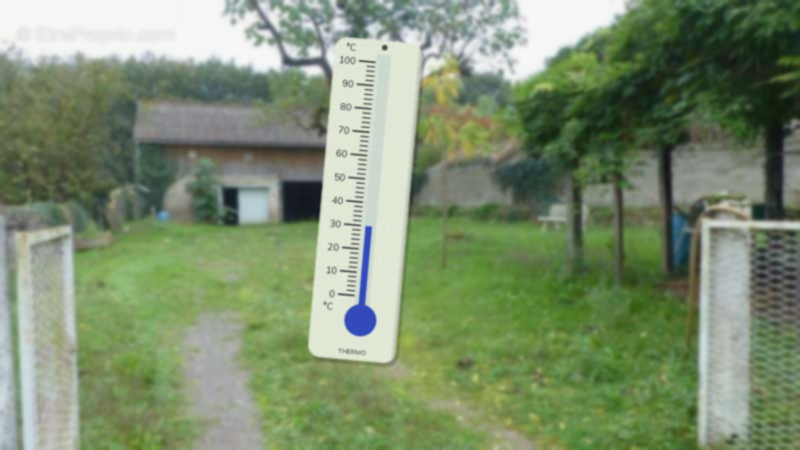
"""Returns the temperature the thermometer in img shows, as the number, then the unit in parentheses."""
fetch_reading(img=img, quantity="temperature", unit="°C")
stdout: 30 (°C)
